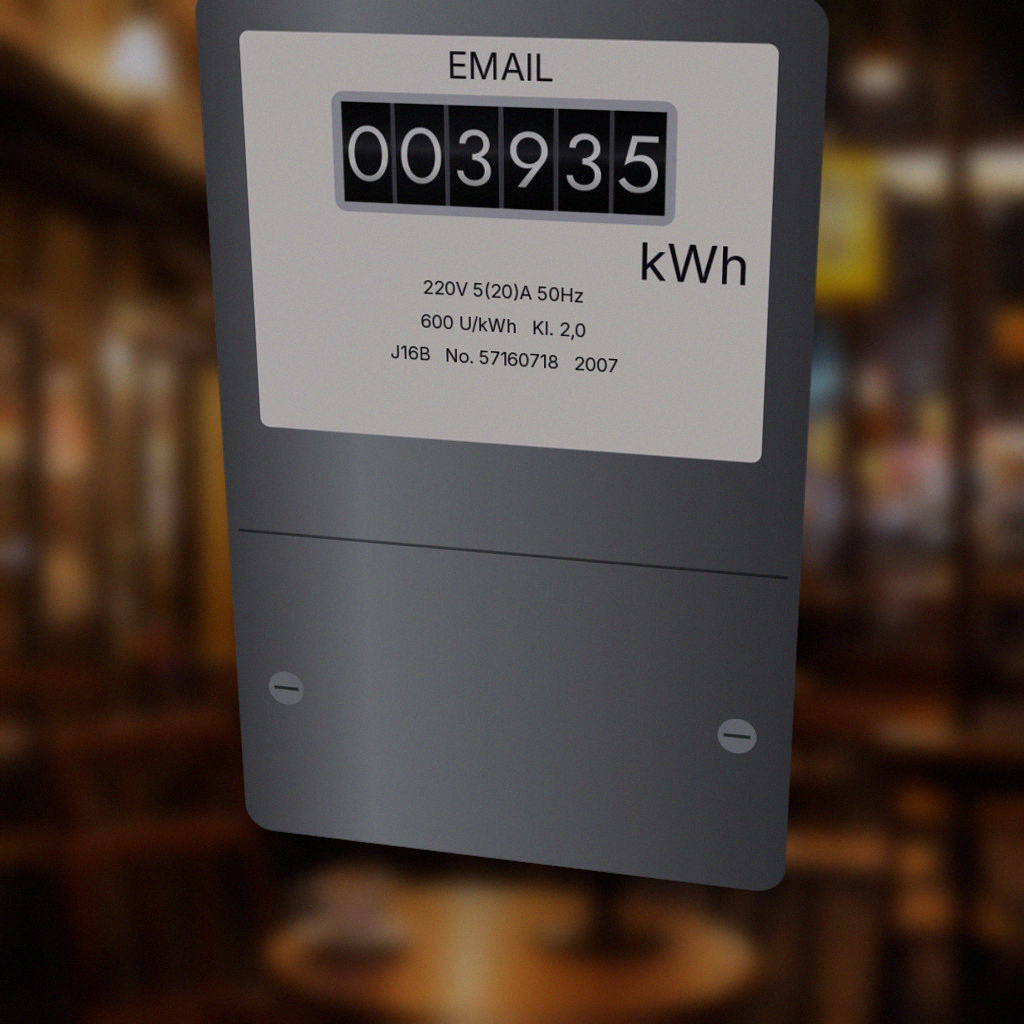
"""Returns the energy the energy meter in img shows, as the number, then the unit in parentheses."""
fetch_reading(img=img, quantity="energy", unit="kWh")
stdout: 3935 (kWh)
